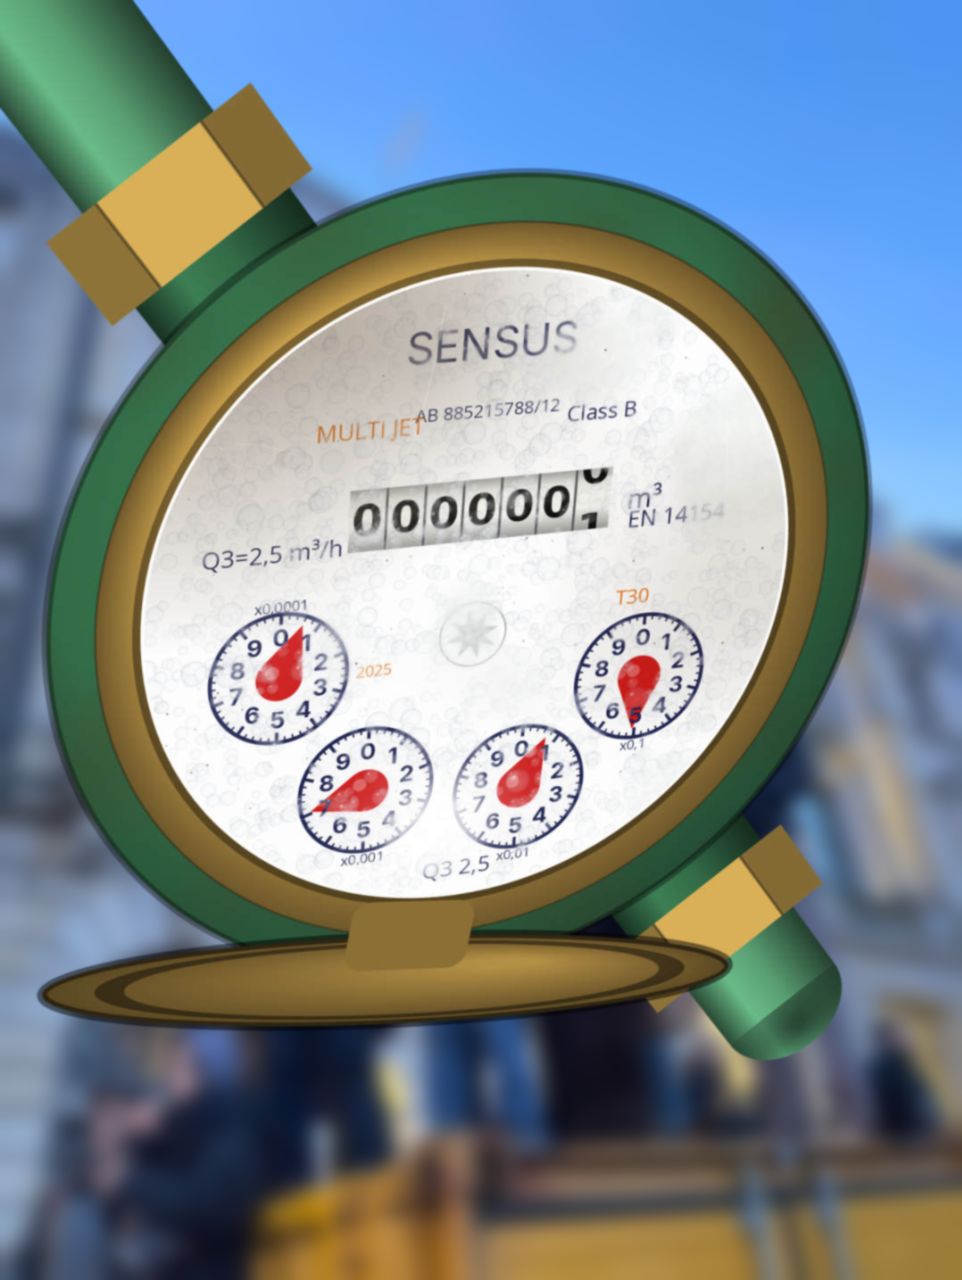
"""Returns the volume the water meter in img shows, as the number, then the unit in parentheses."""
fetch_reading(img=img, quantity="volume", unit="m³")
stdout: 0.5070 (m³)
